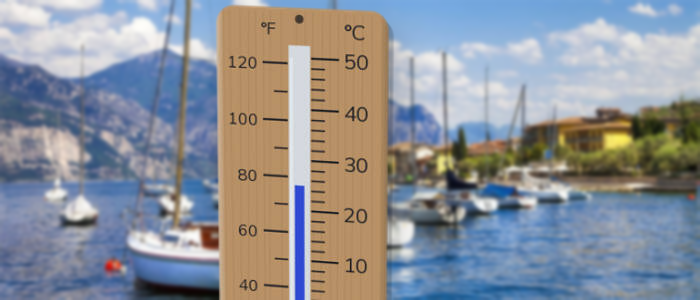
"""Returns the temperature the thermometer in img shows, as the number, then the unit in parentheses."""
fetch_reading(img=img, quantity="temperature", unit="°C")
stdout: 25 (°C)
